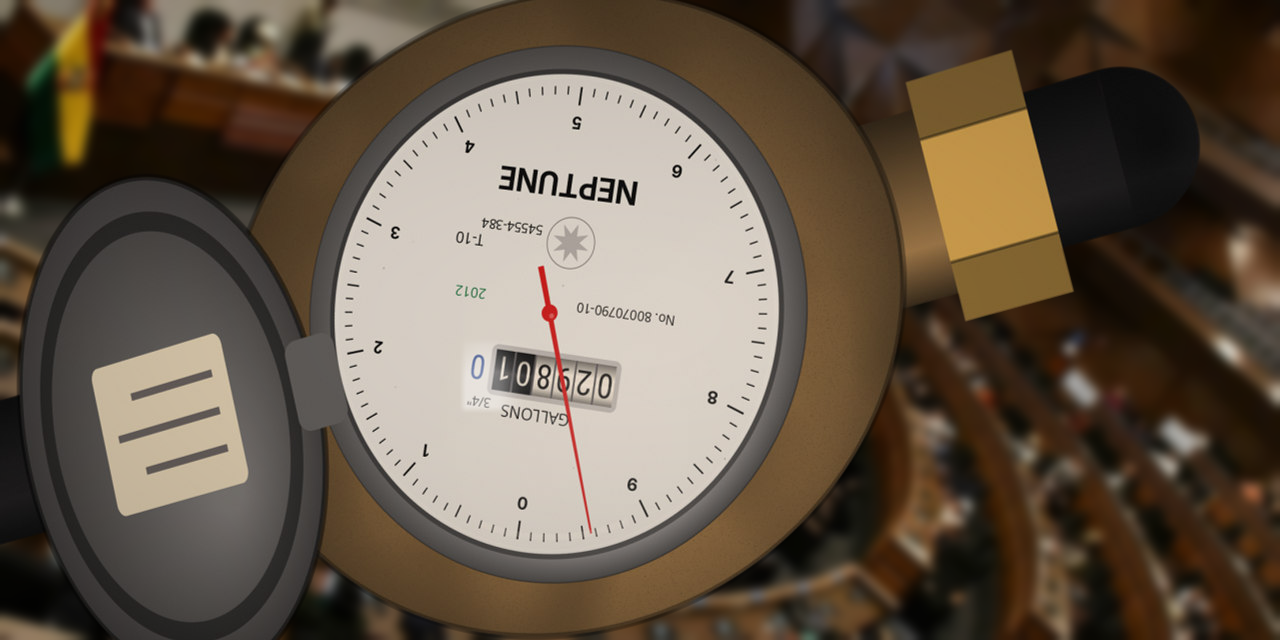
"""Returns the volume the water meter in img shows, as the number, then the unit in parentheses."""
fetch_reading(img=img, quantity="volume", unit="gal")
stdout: 298009.4 (gal)
